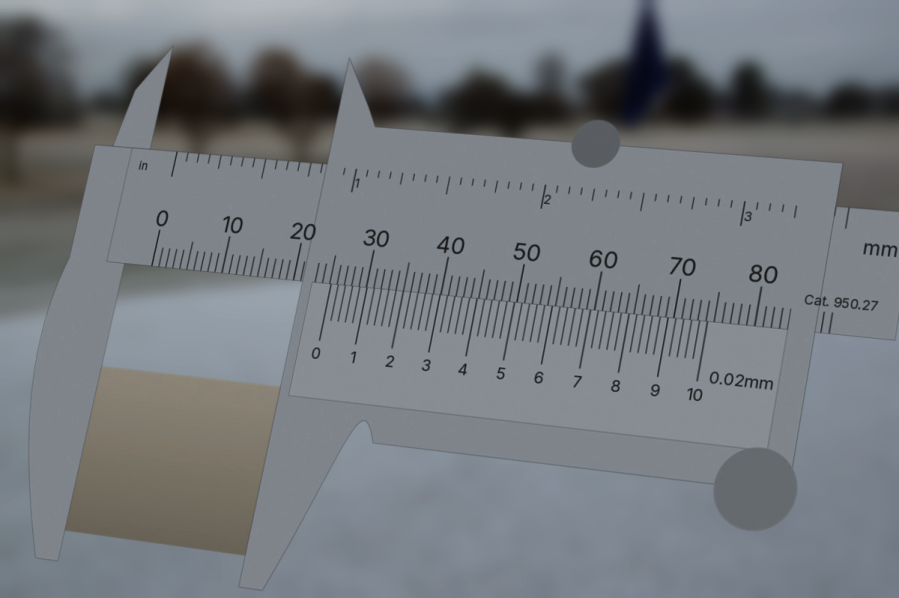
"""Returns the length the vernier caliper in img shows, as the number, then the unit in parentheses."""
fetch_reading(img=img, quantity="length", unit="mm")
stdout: 25.2 (mm)
